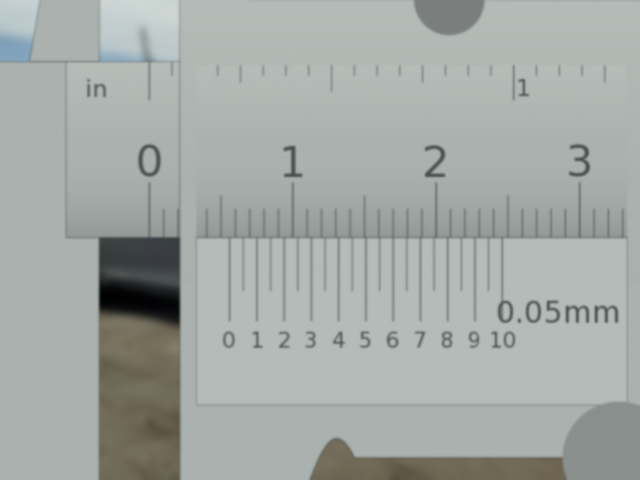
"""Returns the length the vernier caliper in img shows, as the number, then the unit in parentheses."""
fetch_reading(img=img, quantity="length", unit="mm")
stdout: 5.6 (mm)
